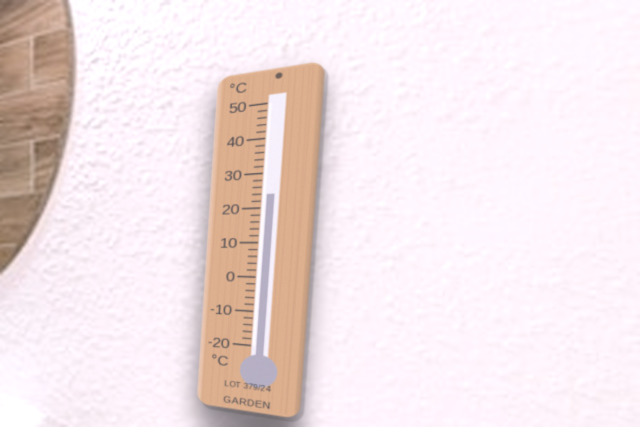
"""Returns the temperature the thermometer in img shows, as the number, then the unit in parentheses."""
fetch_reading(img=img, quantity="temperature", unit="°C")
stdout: 24 (°C)
